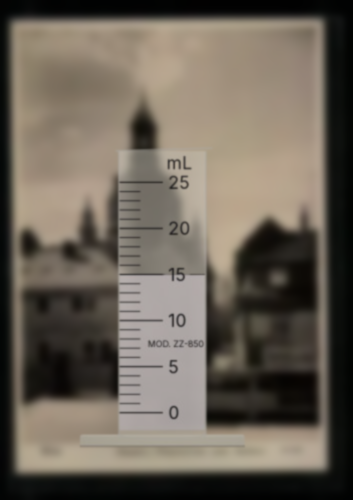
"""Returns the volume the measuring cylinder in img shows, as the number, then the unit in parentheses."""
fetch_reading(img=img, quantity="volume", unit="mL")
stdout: 15 (mL)
